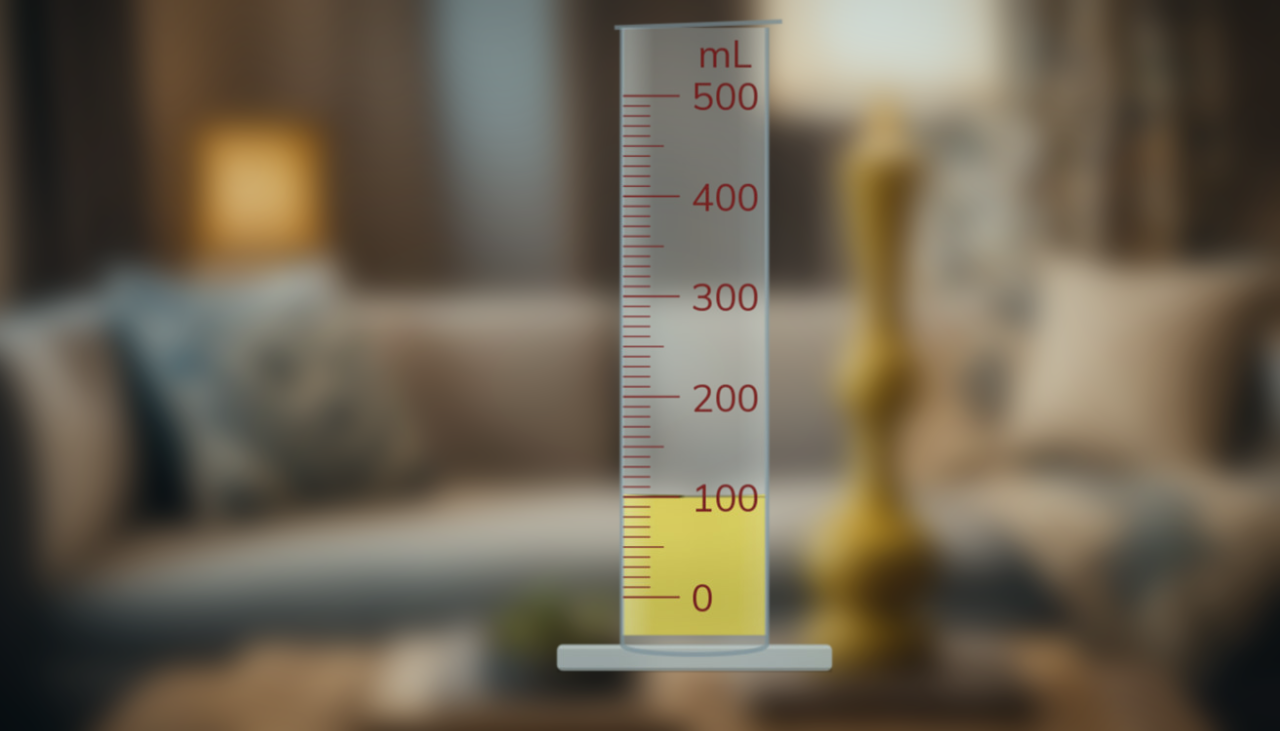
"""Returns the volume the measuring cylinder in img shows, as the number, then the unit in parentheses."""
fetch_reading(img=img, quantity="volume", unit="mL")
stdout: 100 (mL)
